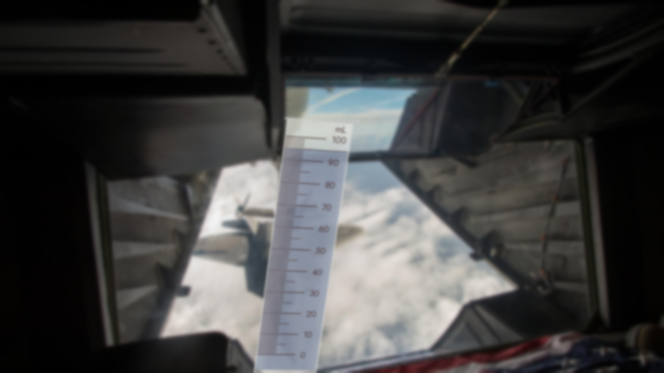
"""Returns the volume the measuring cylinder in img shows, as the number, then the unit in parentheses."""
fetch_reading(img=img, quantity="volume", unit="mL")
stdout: 95 (mL)
